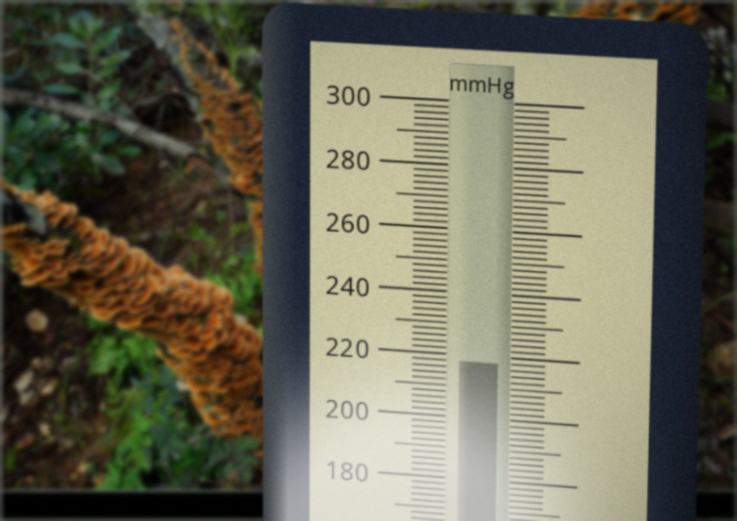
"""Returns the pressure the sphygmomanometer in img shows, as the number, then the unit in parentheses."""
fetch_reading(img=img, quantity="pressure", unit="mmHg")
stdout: 218 (mmHg)
